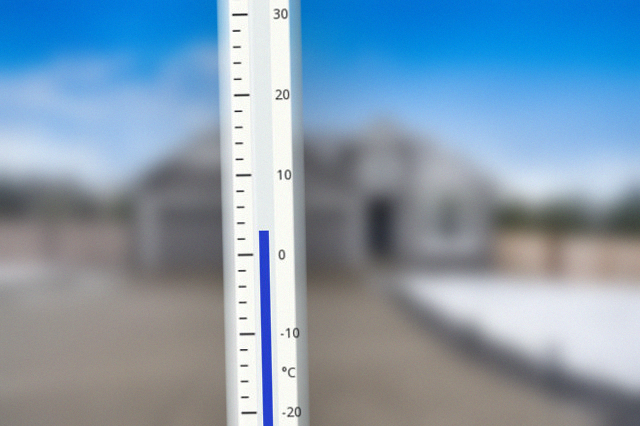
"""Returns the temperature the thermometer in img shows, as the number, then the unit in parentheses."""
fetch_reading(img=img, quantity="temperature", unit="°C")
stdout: 3 (°C)
